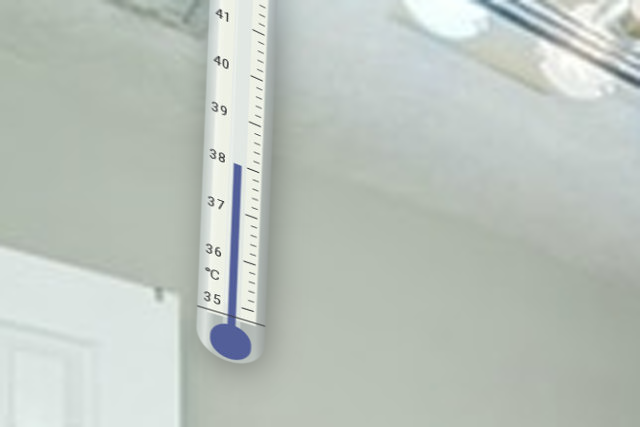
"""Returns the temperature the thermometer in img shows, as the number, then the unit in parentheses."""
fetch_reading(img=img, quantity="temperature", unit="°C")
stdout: 38 (°C)
